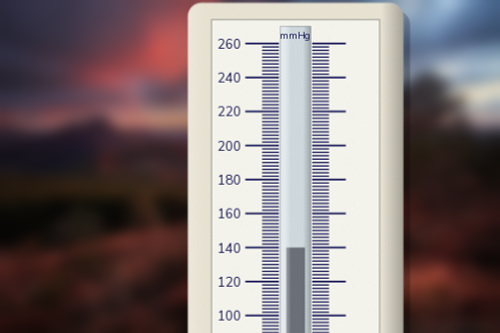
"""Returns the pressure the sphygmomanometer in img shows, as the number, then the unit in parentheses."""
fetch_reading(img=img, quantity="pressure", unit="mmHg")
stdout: 140 (mmHg)
